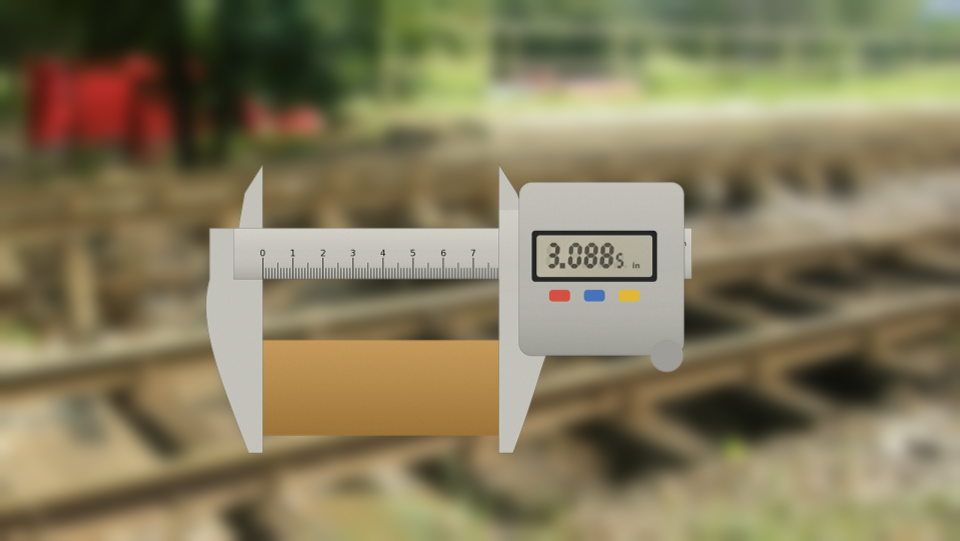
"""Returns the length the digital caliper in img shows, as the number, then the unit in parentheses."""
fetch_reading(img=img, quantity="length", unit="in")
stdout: 3.0885 (in)
